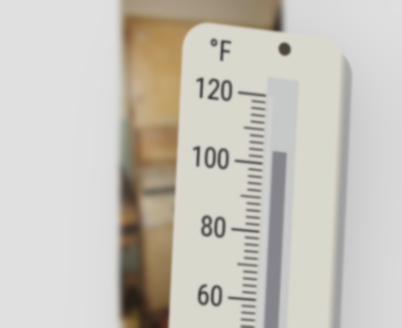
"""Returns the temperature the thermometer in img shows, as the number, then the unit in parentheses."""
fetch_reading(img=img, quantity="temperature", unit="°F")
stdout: 104 (°F)
